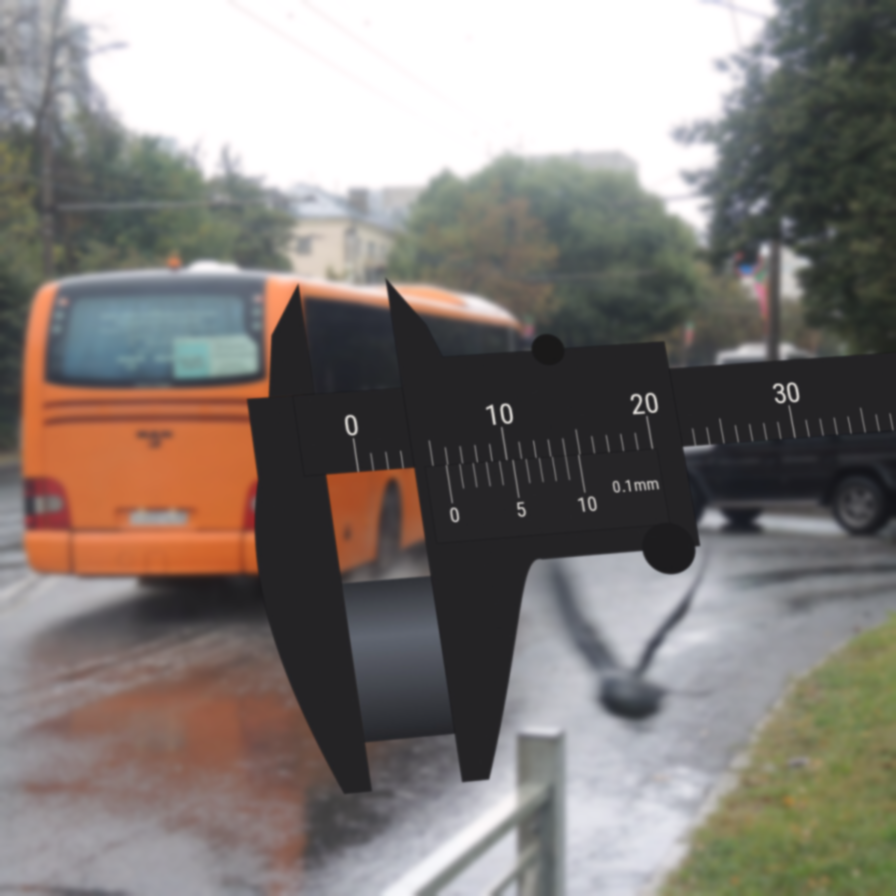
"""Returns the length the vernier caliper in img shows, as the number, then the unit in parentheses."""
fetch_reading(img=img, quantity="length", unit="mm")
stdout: 5.9 (mm)
